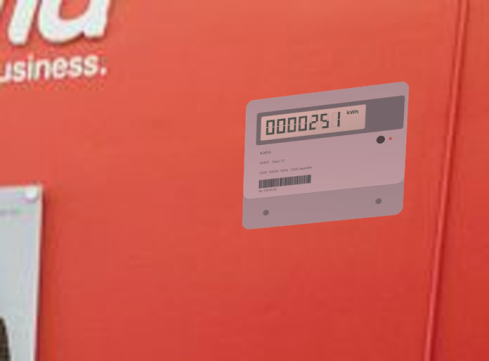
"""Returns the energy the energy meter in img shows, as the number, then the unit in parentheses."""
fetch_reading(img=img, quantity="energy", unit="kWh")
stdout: 251 (kWh)
